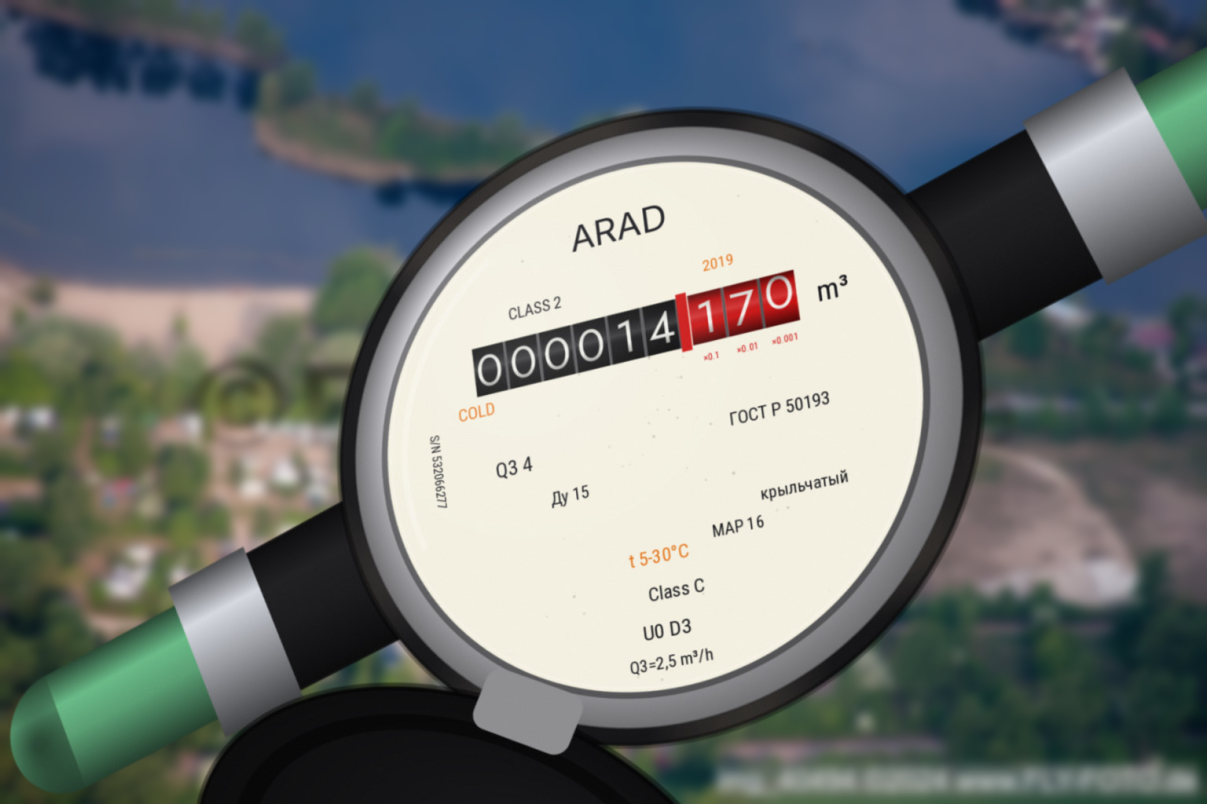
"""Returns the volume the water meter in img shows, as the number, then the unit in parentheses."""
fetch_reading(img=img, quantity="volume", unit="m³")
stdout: 14.170 (m³)
